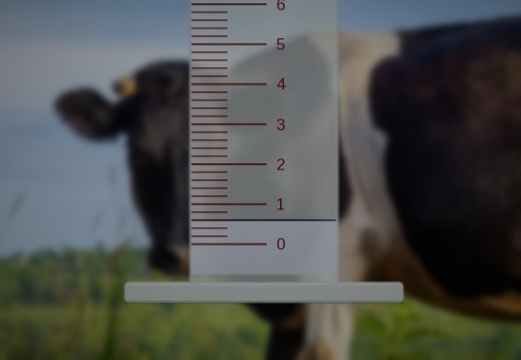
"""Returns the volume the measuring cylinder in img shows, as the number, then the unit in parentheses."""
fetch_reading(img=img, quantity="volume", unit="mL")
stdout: 0.6 (mL)
